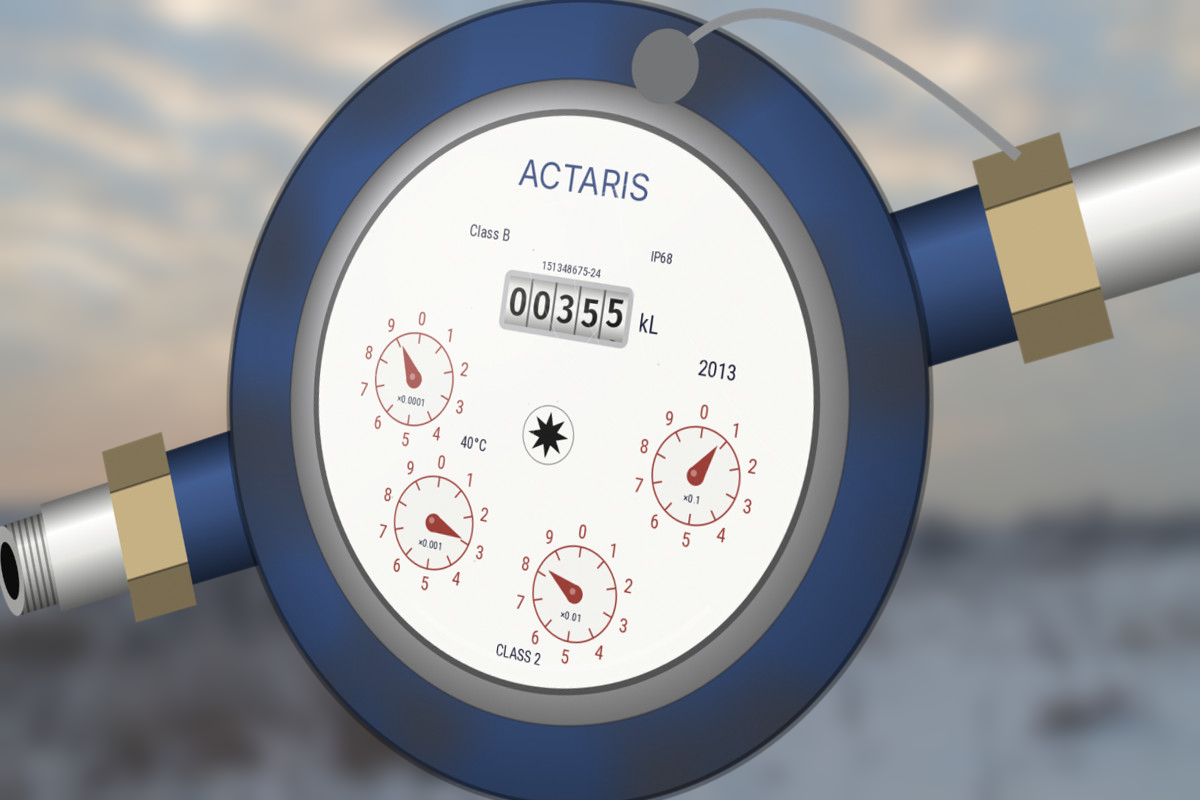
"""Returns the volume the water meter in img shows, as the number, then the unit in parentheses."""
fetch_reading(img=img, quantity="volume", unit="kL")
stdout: 355.0829 (kL)
